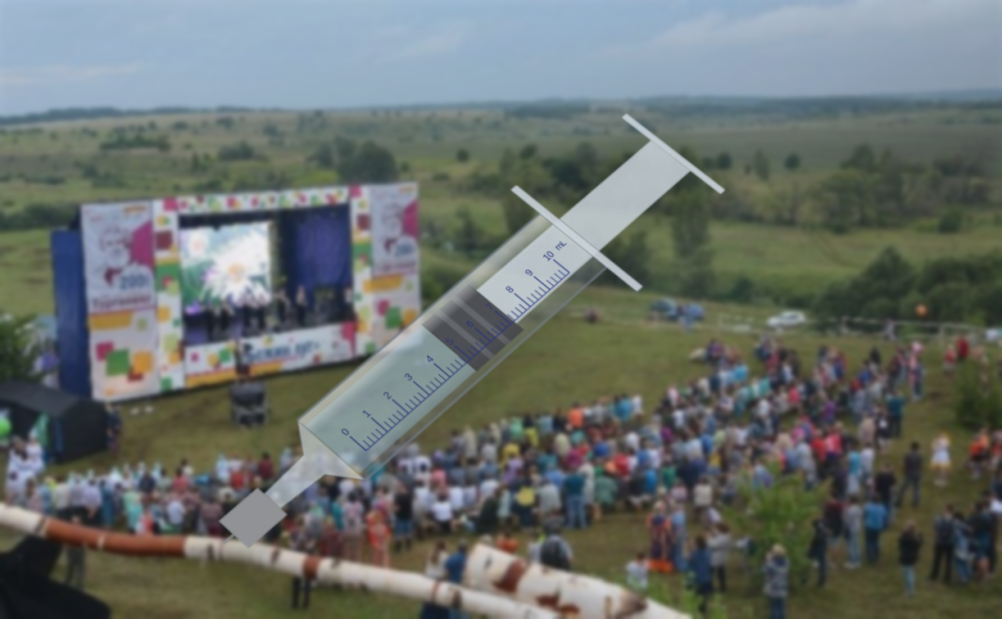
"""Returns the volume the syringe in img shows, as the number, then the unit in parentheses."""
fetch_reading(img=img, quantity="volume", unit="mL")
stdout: 4.8 (mL)
